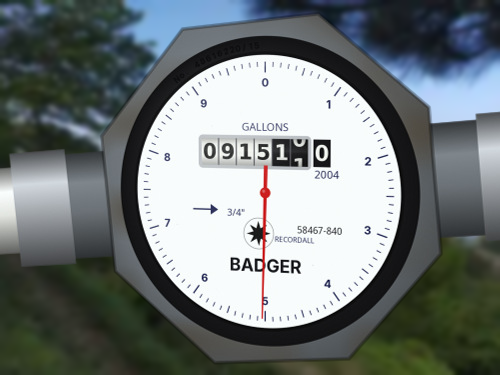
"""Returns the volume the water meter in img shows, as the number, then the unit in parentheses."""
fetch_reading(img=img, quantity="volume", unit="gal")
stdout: 915105.0 (gal)
